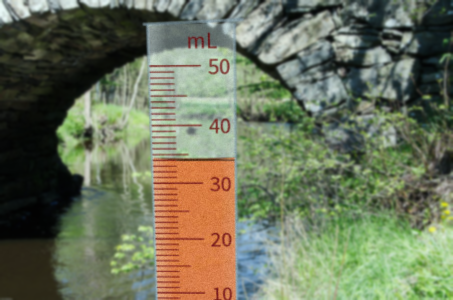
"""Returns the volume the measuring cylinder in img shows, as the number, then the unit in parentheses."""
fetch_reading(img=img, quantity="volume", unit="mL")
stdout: 34 (mL)
